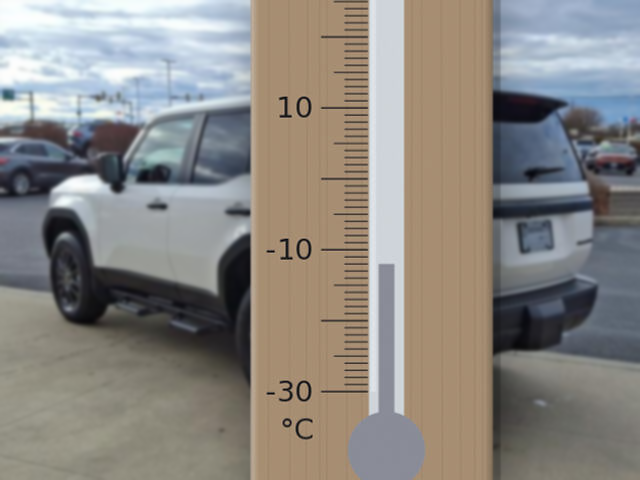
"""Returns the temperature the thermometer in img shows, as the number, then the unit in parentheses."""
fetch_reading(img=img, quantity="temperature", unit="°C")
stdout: -12 (°C)
